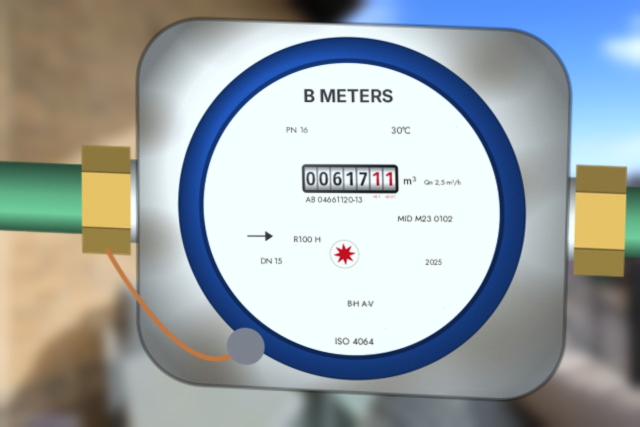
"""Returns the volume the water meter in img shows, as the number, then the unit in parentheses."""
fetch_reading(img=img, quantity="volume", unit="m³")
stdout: 617.11 (m³)
